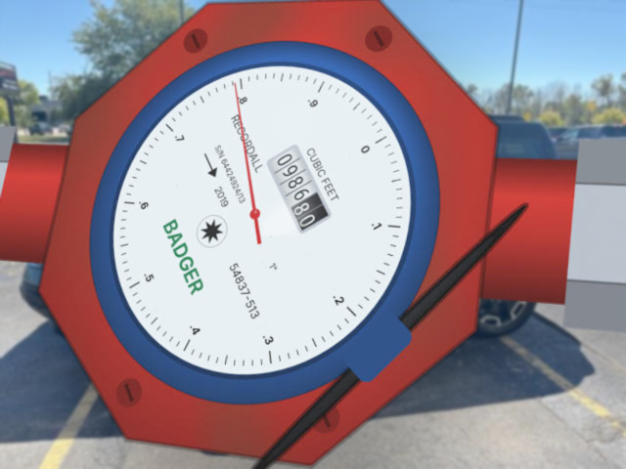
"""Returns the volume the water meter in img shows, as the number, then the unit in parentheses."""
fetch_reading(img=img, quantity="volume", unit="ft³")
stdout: 98679.79 (ft³)
